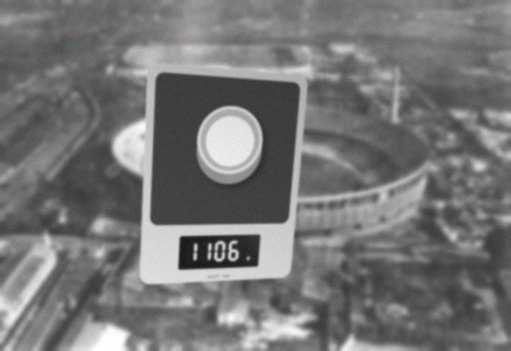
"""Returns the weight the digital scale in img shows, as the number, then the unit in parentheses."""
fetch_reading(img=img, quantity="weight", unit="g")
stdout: 1106 (g)
